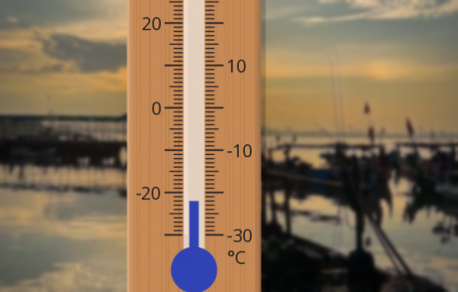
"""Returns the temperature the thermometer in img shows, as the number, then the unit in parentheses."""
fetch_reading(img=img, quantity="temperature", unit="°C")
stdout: -22 (°C)
